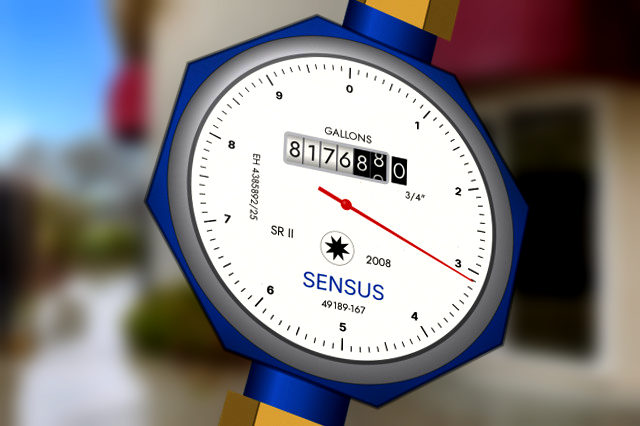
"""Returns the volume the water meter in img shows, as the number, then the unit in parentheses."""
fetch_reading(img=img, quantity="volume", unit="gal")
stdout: 8176883.1 (gal)
